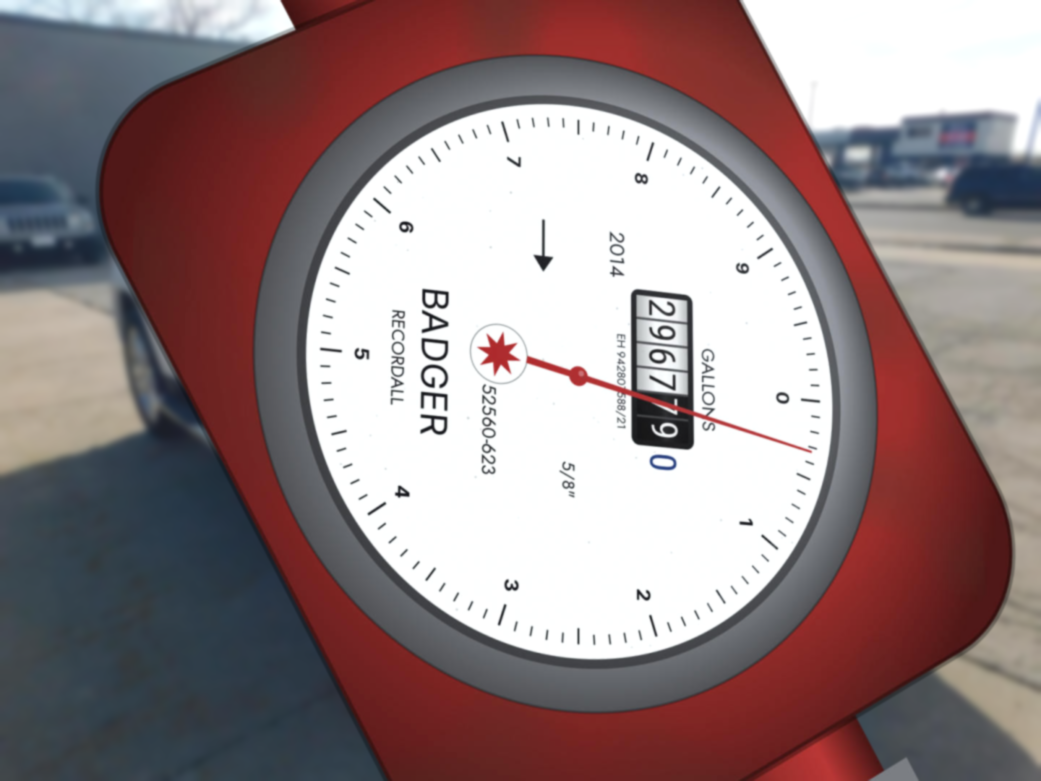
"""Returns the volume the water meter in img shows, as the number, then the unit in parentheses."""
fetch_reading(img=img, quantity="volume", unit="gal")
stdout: 2967790.3 (gal)
